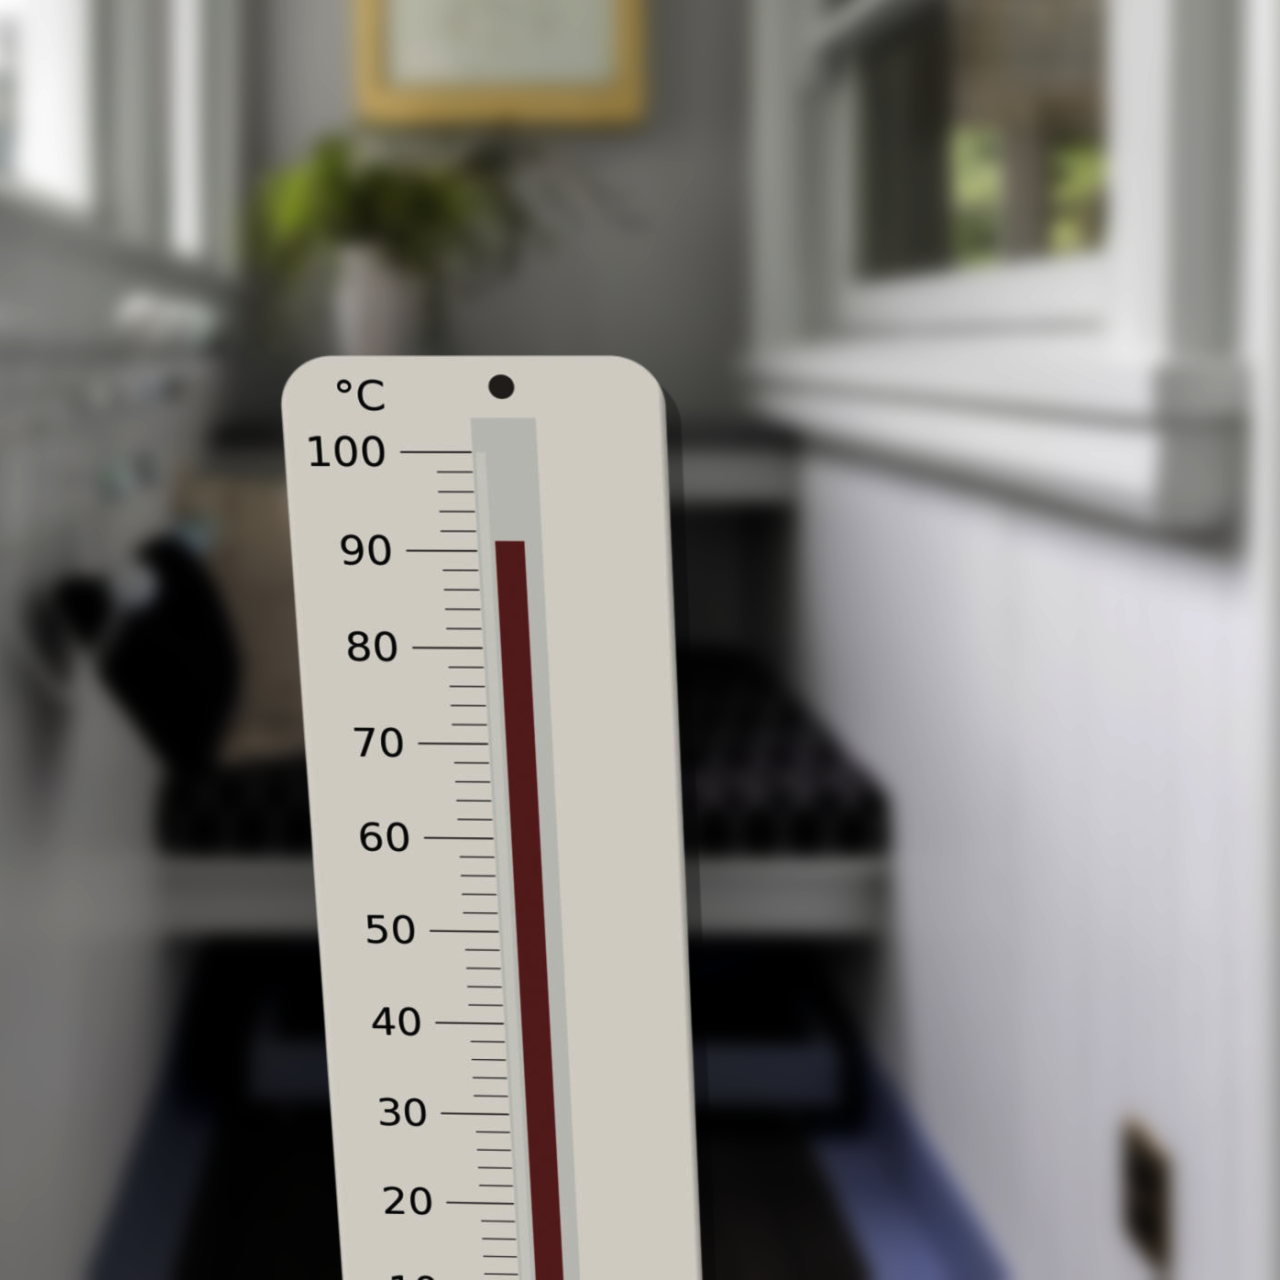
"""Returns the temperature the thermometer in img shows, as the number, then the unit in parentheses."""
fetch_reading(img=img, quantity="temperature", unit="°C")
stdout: 91 (°C)
